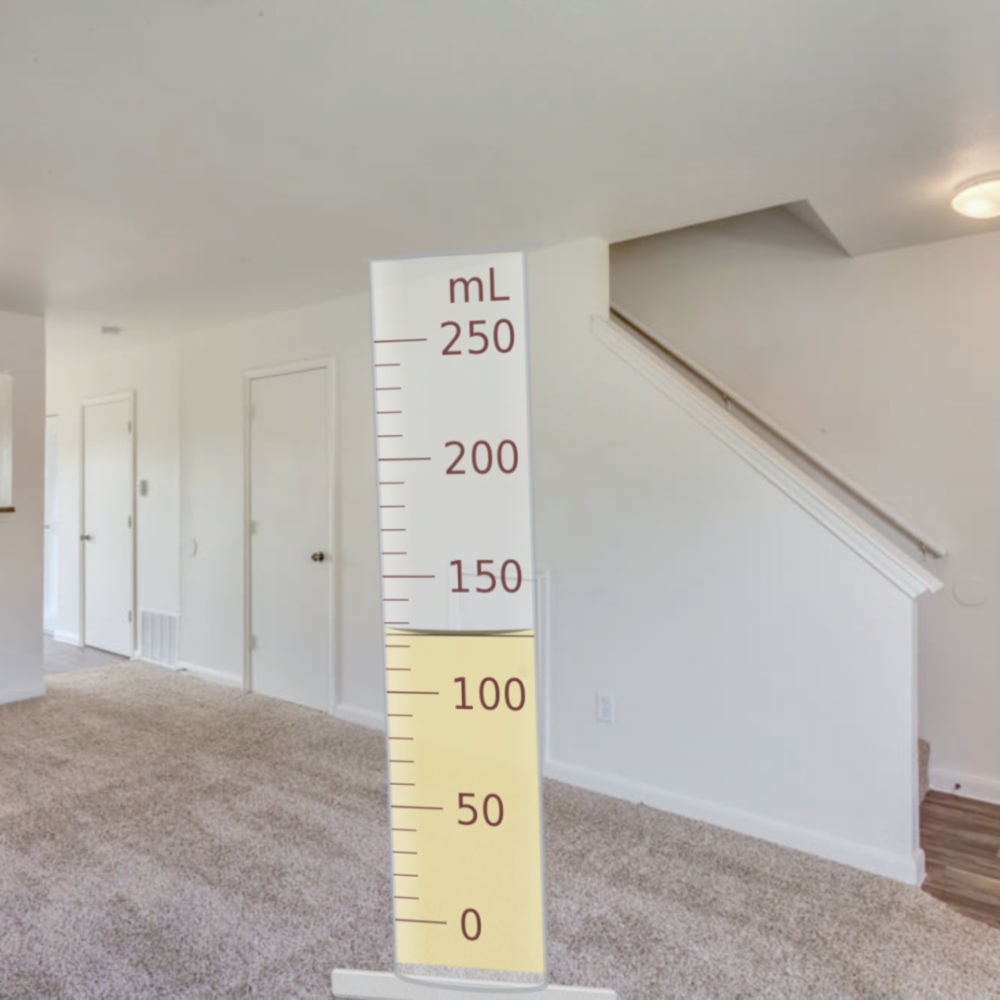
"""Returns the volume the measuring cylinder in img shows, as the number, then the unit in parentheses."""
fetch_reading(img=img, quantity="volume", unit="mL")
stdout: 125 (mL)
